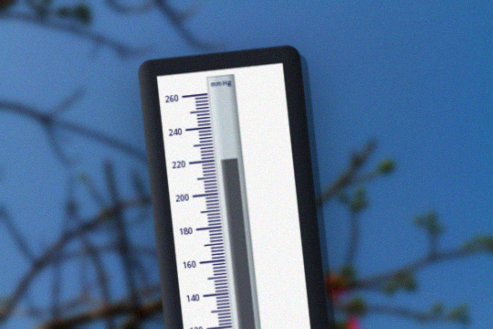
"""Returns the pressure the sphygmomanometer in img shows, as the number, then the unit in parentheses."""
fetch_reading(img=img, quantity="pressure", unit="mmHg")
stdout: 220 (mmHg)
